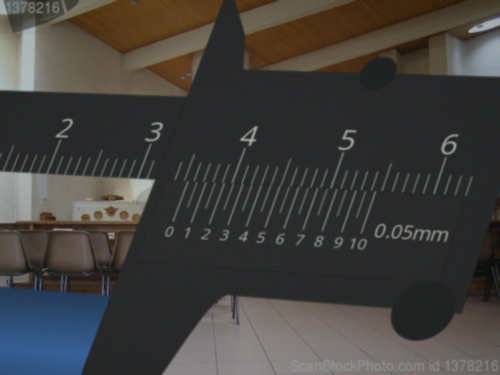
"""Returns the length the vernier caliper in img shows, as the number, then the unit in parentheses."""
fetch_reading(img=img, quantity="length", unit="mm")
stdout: 35.4 (mm)
